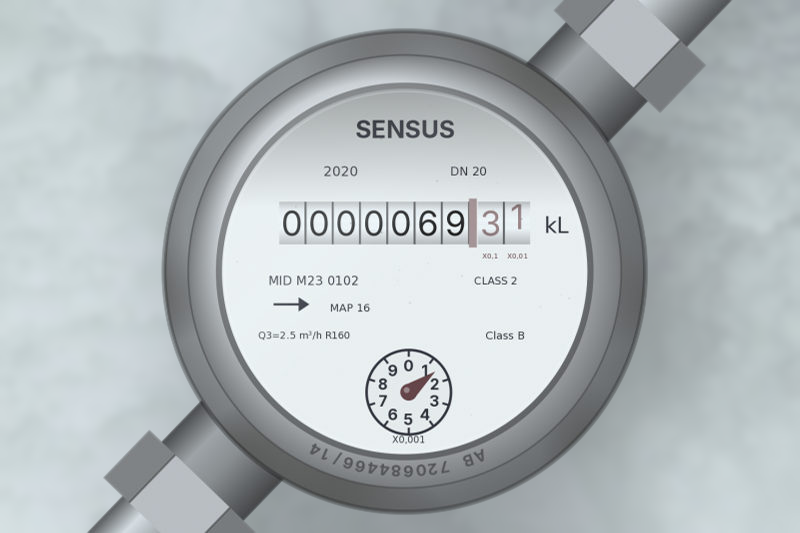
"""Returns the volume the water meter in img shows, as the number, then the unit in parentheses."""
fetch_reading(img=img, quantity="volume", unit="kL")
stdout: 69.311 (kL)
